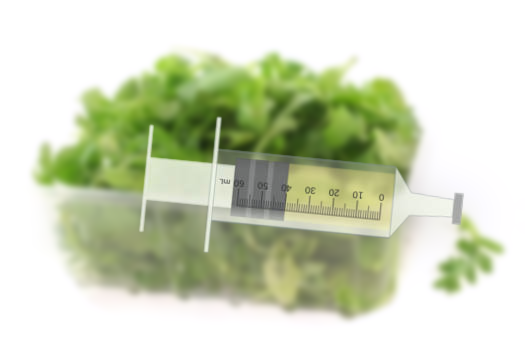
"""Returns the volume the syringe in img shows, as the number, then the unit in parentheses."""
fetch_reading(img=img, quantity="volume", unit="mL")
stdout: 40 (mL)
